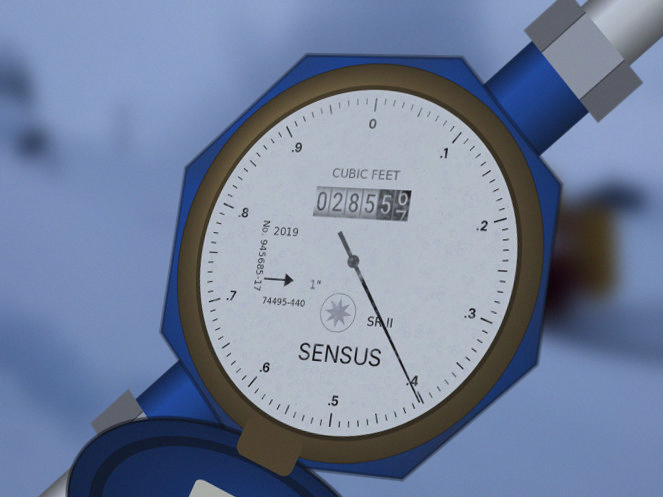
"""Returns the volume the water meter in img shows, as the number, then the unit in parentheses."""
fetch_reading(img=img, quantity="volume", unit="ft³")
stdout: 28556.40 (ft³)
